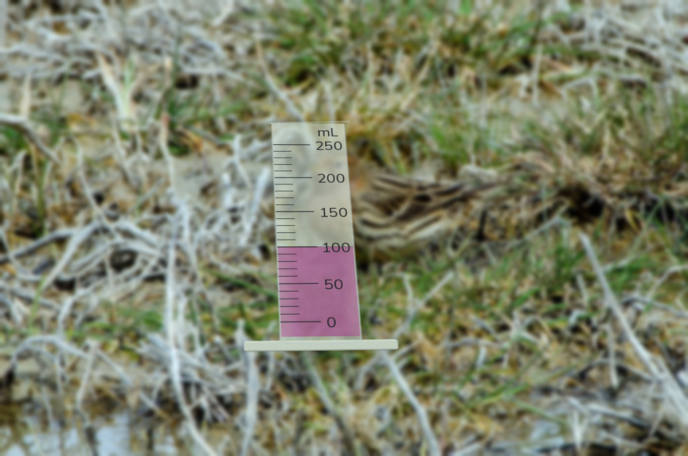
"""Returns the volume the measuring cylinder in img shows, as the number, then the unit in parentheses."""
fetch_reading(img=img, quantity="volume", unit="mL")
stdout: 100 (mL)
